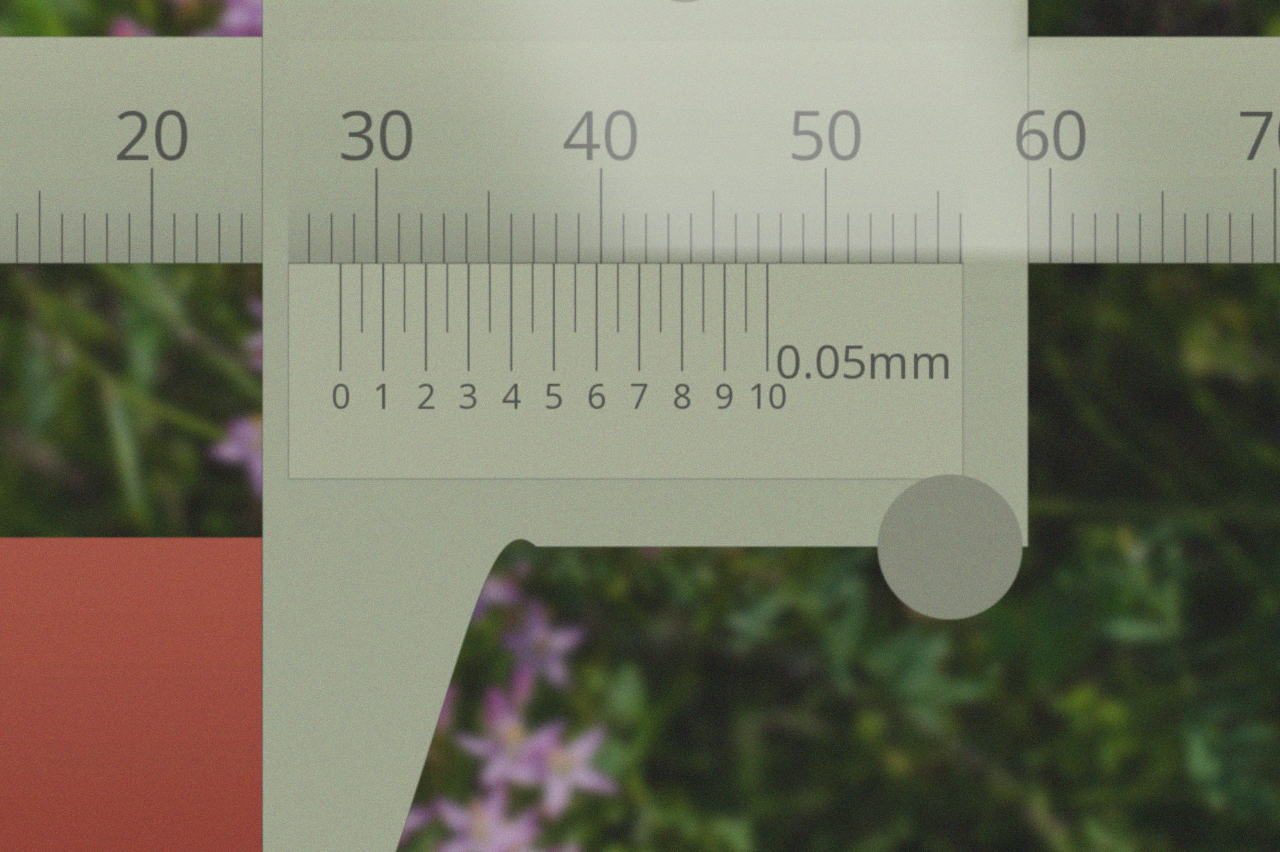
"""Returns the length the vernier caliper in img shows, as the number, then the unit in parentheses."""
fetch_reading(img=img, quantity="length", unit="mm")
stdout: 28.4 (mm)
